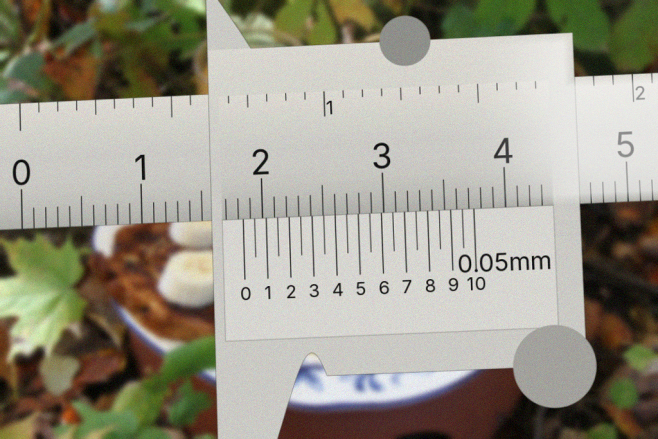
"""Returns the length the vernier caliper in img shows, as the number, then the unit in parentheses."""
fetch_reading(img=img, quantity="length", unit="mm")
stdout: 18.4 (mm)
